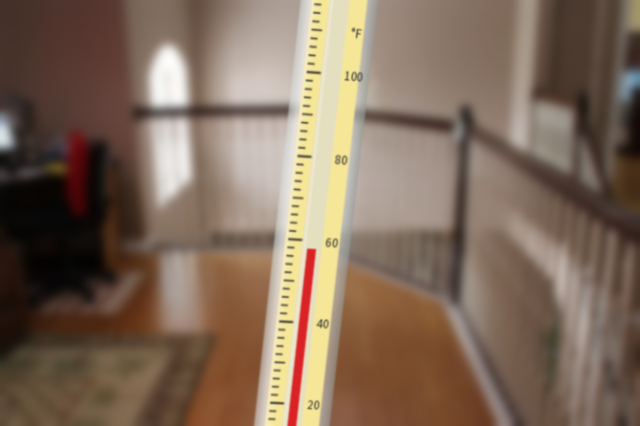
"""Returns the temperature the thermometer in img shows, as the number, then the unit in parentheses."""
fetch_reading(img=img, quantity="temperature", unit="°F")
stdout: 58 (°F)
